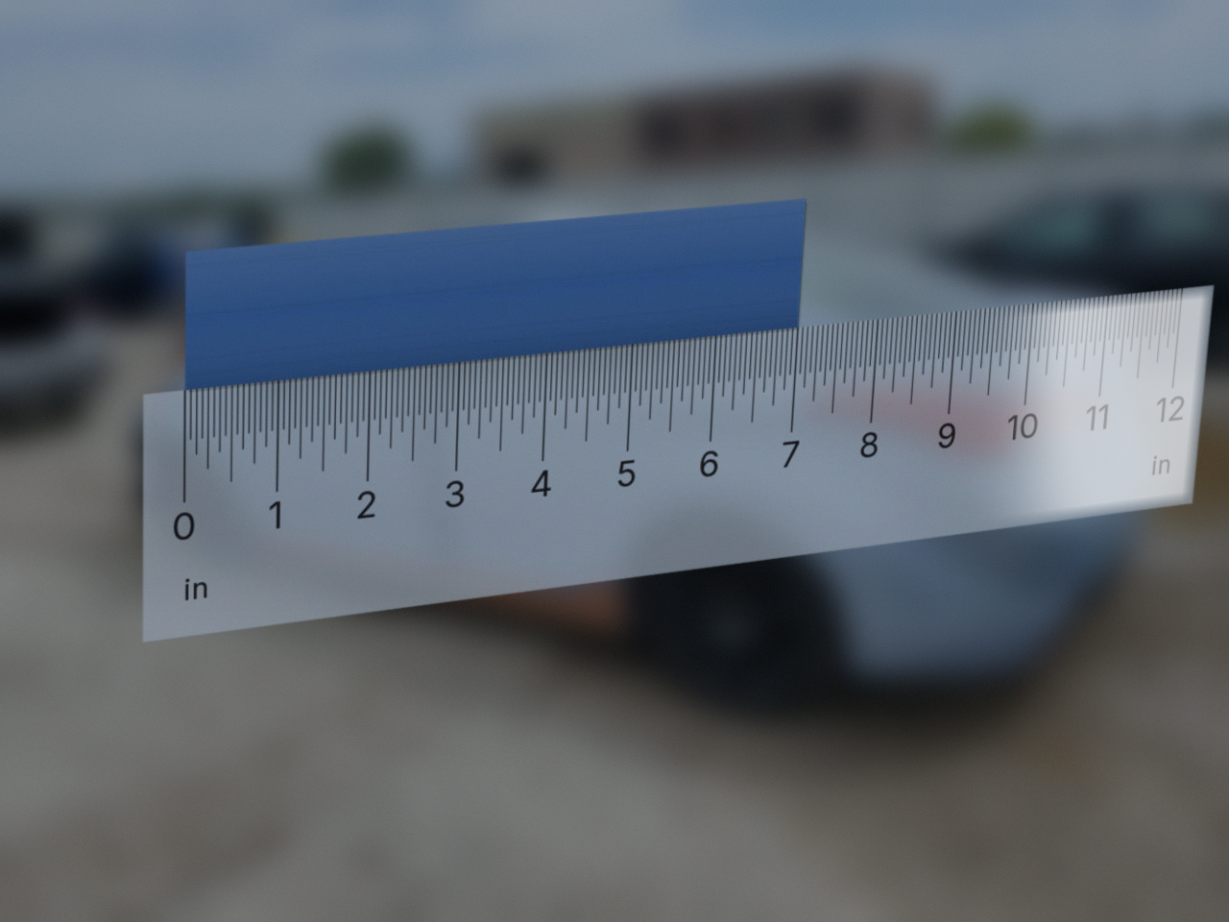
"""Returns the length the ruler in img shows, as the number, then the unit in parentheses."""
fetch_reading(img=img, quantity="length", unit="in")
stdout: 7 (in)
